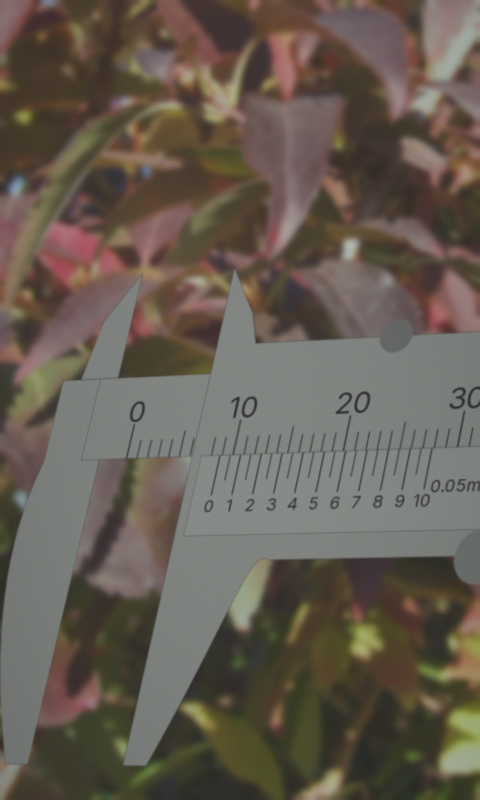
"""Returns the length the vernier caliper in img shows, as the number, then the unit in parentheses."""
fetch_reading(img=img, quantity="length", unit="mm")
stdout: 8.8 (mm)
